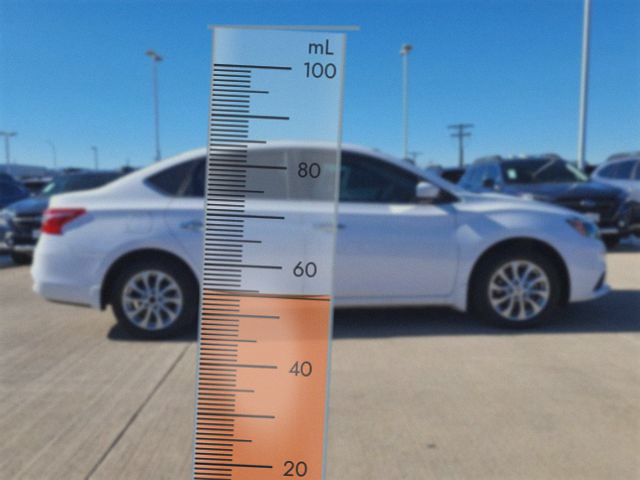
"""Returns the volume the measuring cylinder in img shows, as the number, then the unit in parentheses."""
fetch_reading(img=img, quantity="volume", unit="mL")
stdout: 54 (mL)
